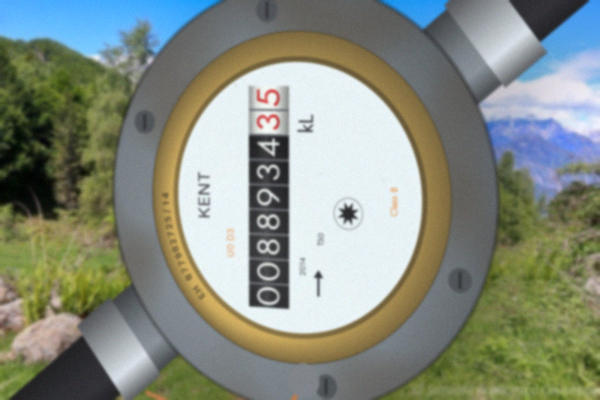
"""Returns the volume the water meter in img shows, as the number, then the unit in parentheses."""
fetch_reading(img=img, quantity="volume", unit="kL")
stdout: 88934.35 (kL)
